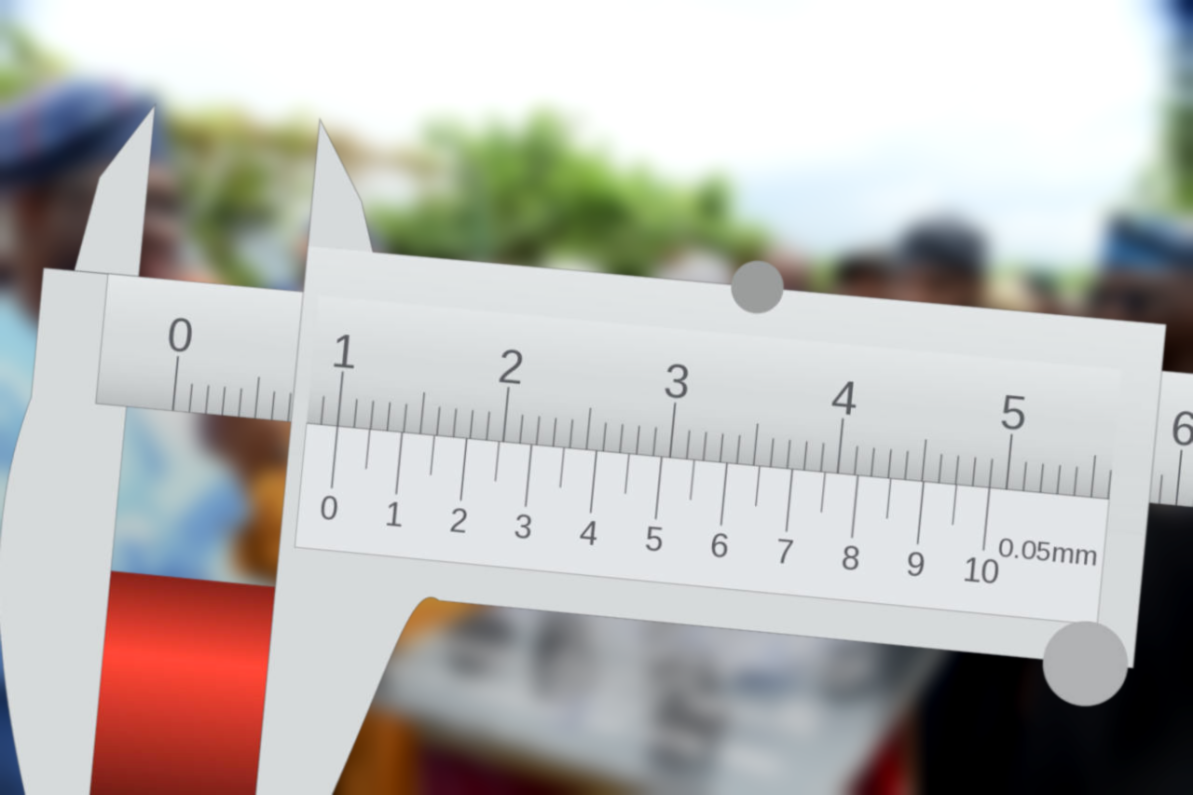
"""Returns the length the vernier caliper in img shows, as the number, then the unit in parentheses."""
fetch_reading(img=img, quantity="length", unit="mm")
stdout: 10.0 (mm)
